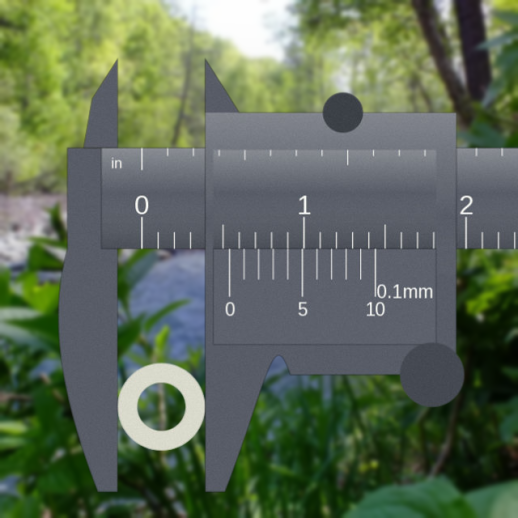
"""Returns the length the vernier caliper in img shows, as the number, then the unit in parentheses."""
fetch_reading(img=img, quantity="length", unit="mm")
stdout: 5.4 (mm)
